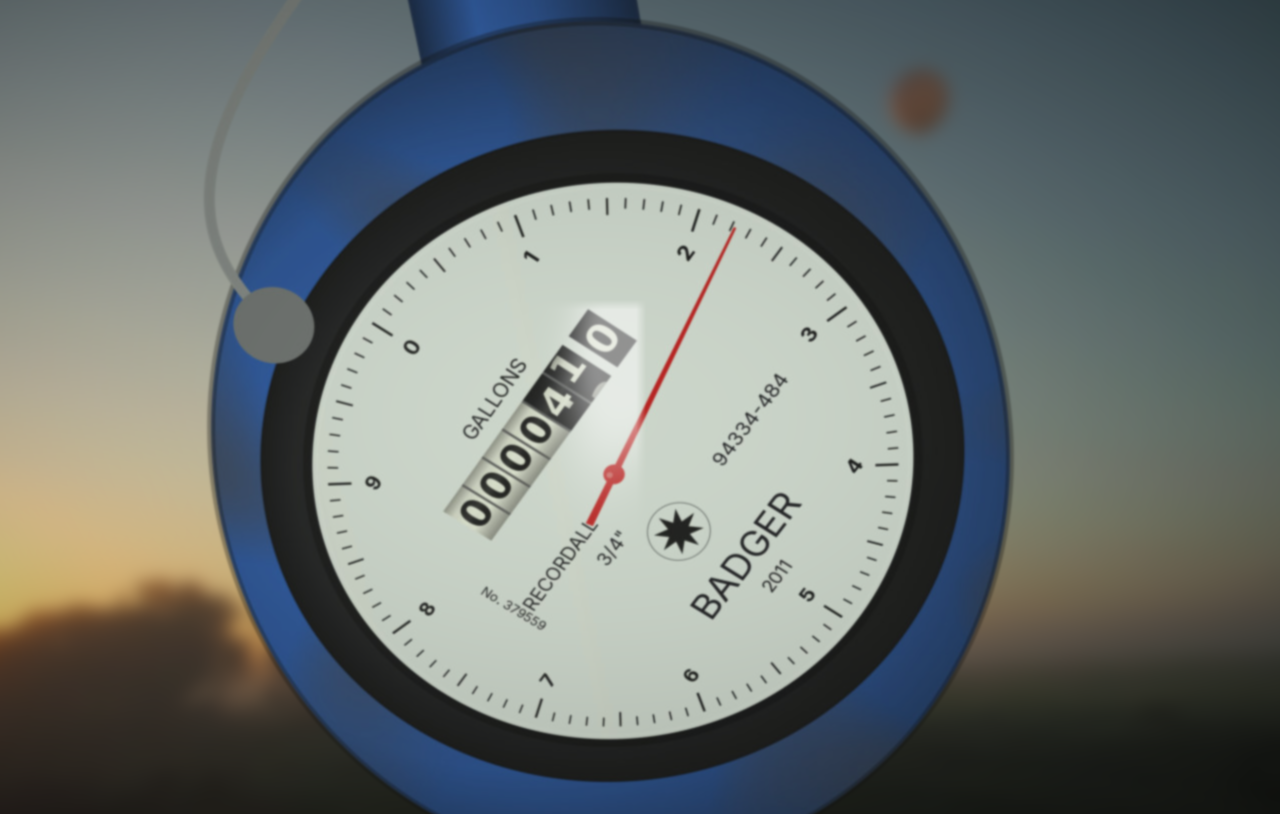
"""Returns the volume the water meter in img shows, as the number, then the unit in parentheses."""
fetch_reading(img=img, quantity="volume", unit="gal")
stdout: 412.2 (gal)
